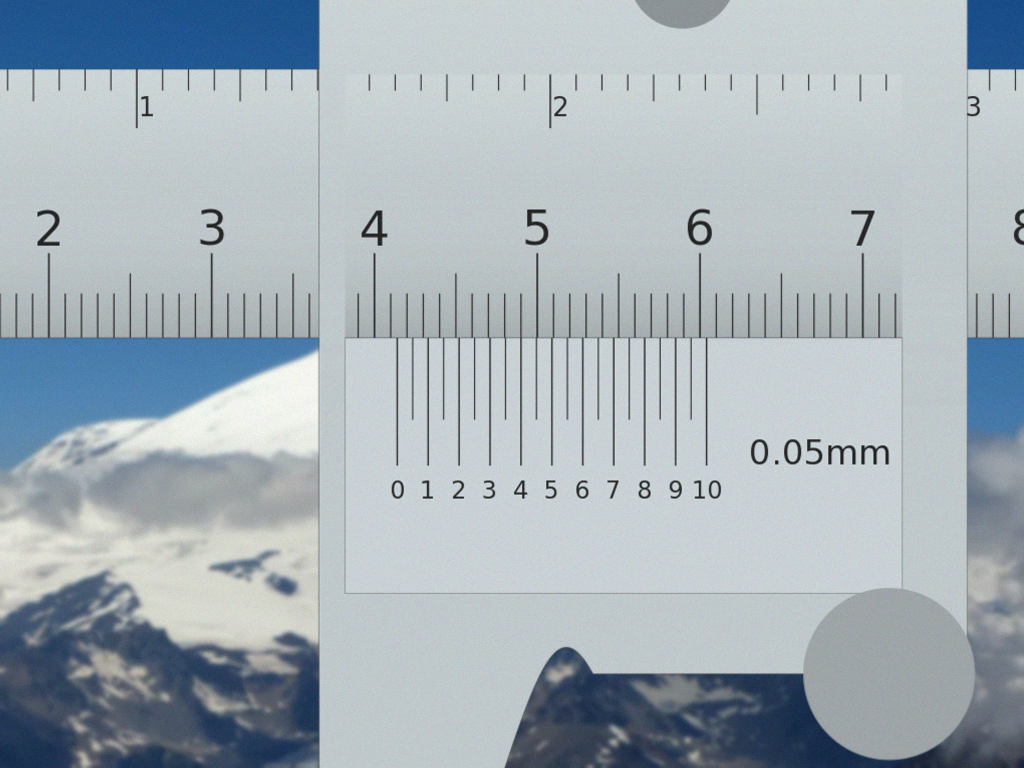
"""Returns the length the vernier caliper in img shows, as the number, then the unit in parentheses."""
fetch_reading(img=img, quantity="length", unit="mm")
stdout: 41.4 (mm)
